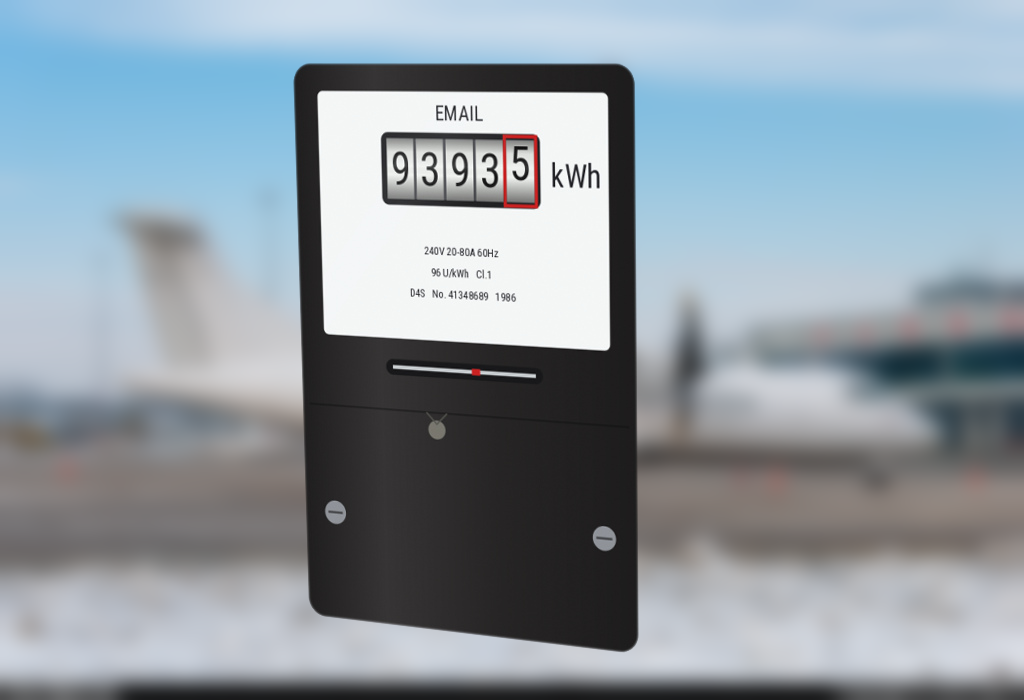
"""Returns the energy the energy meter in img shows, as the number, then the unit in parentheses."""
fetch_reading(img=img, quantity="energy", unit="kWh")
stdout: 9393.5 (kWh)
